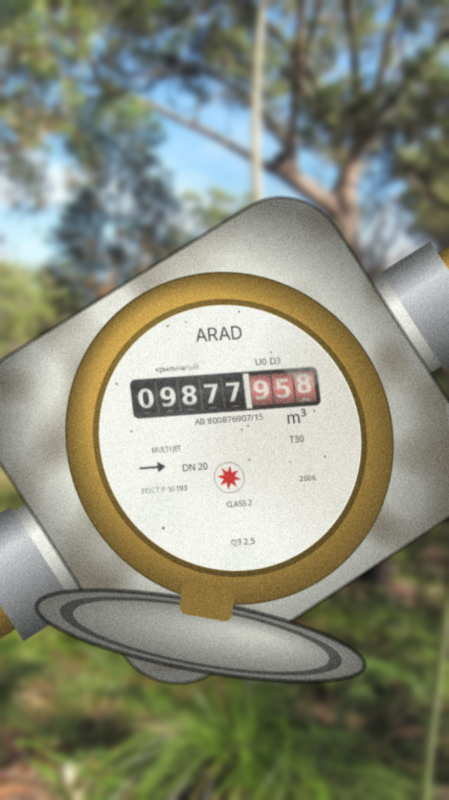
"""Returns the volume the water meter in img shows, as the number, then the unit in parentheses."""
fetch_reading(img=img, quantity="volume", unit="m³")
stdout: 9877.958 (m³)
